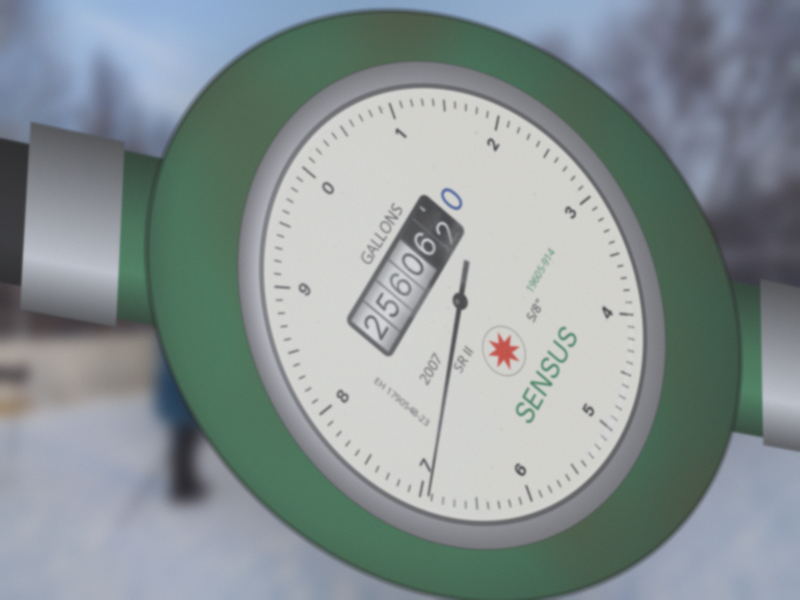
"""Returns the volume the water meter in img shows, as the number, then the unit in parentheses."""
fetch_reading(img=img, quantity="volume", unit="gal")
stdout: 2560616.9 (gal)
